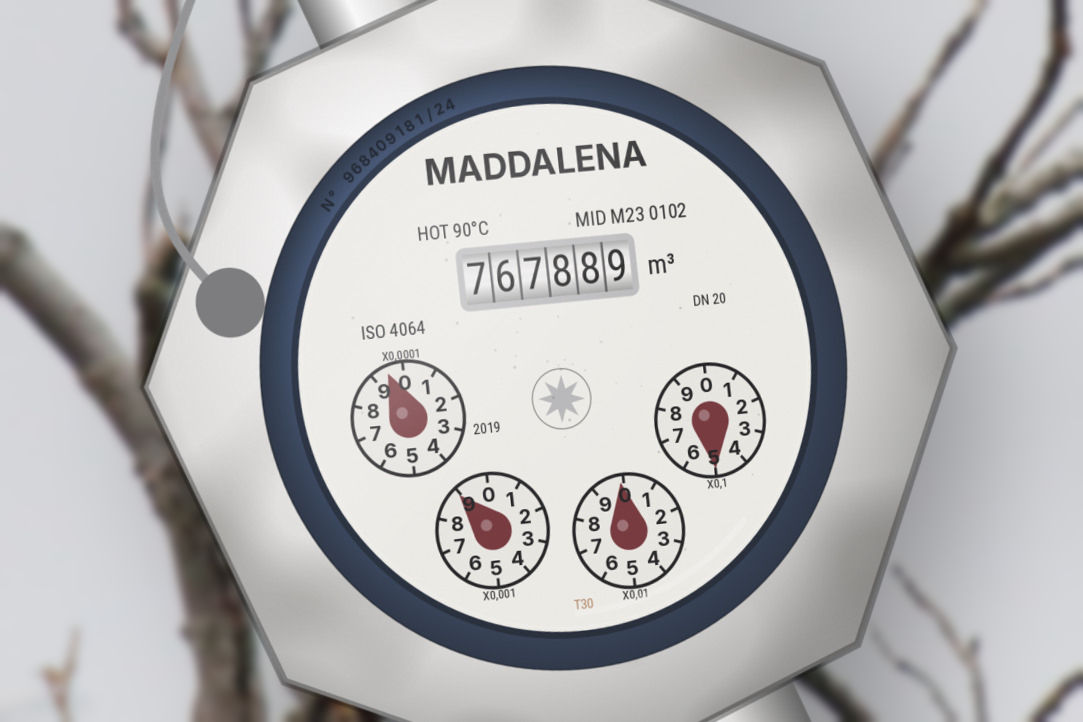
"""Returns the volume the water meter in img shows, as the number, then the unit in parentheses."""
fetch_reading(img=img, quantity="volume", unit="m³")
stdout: 767889.4989 (m³)
